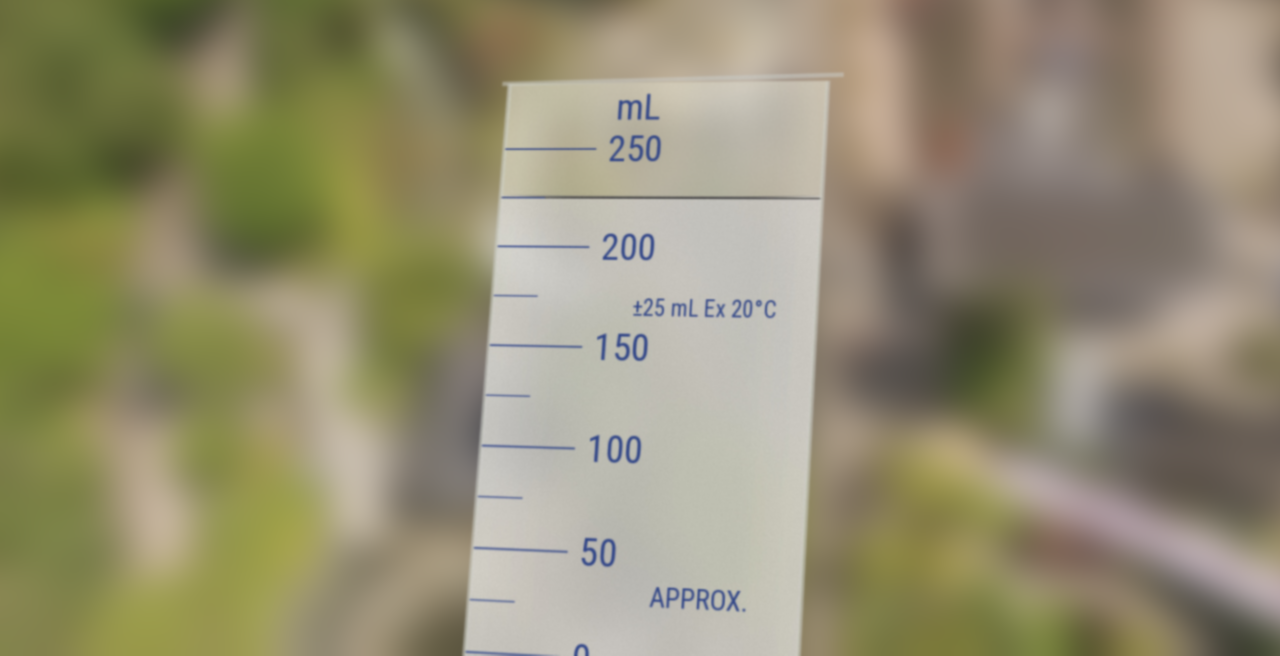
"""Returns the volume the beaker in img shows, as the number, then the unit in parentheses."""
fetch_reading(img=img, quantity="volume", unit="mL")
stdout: 225 (mL)
